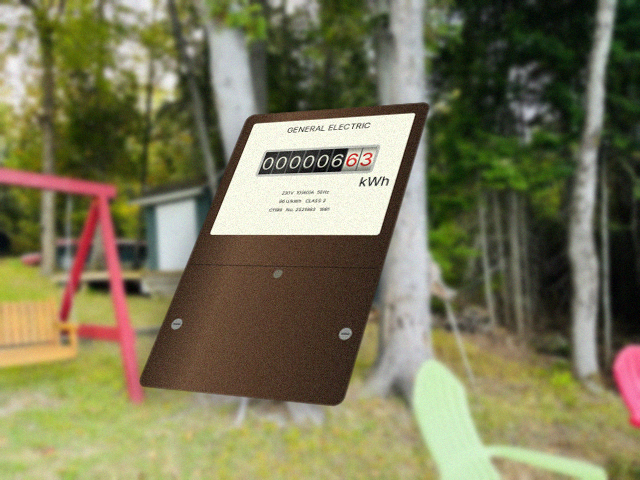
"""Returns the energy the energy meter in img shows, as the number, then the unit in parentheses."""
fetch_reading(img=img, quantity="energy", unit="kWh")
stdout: 6.63 (kWh)
